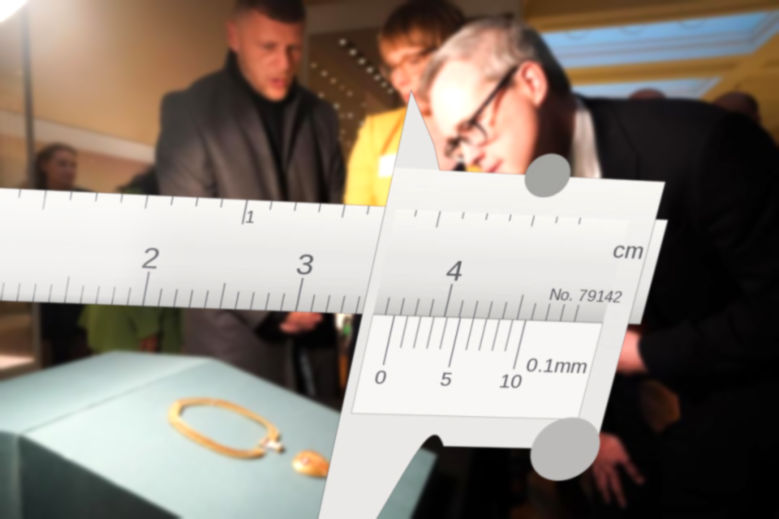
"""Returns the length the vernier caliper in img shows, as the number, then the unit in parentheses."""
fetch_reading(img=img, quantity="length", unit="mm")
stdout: 36.6 (mm)
